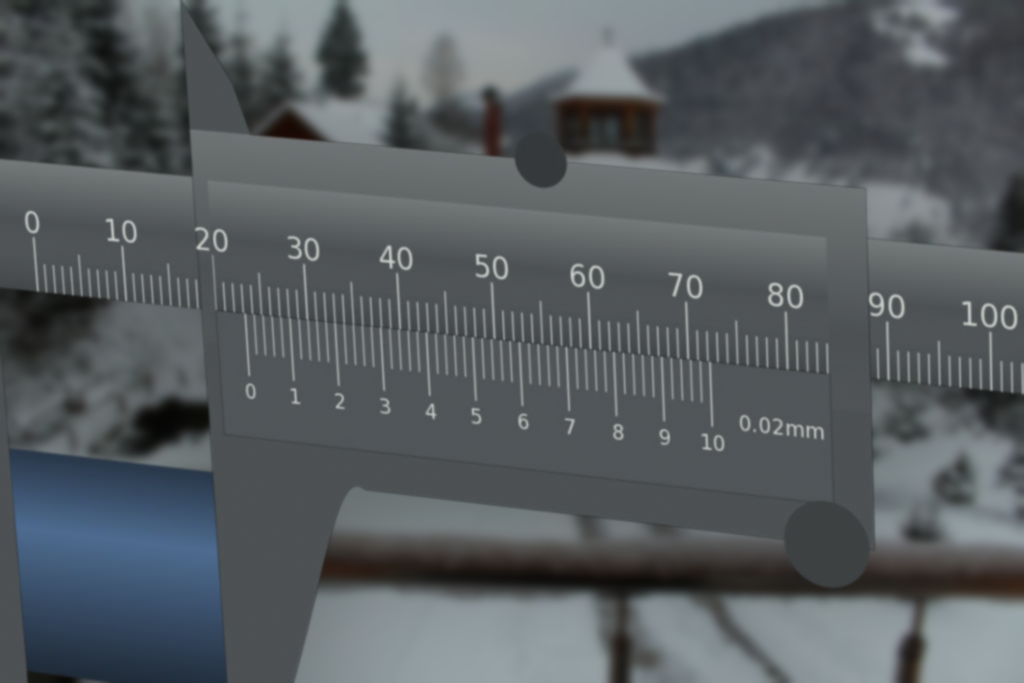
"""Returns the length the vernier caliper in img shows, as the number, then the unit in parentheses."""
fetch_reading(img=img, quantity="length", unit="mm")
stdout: 23.2 (mm)
